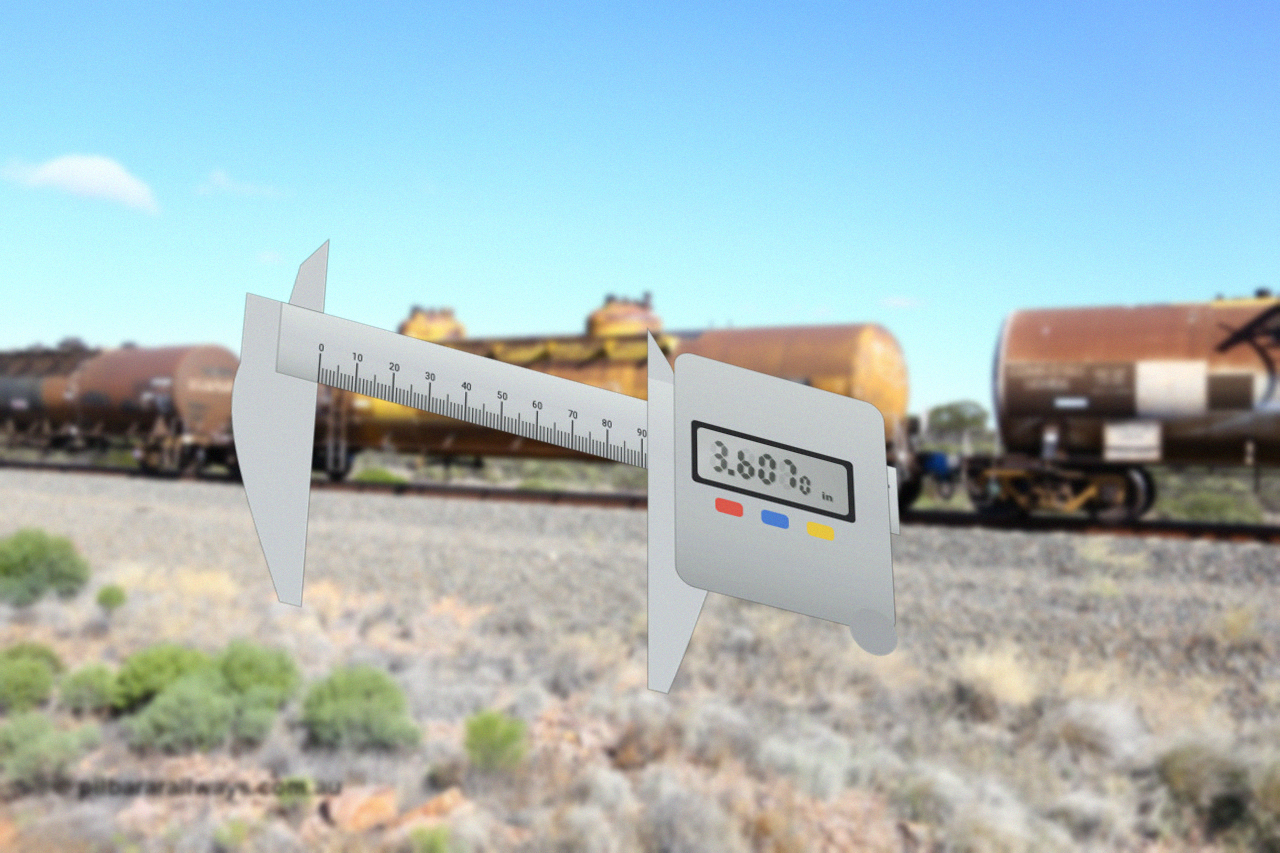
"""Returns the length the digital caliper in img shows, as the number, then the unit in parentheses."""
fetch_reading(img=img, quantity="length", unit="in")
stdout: 3.6070 (in)
